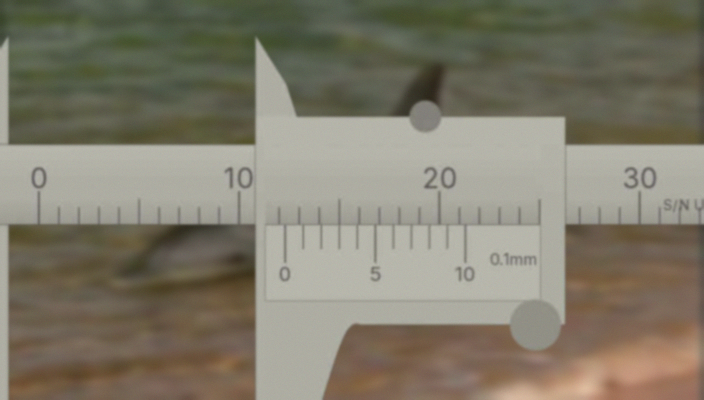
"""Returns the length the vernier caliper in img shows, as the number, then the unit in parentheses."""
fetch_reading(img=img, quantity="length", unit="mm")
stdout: 12.3 (mm)
